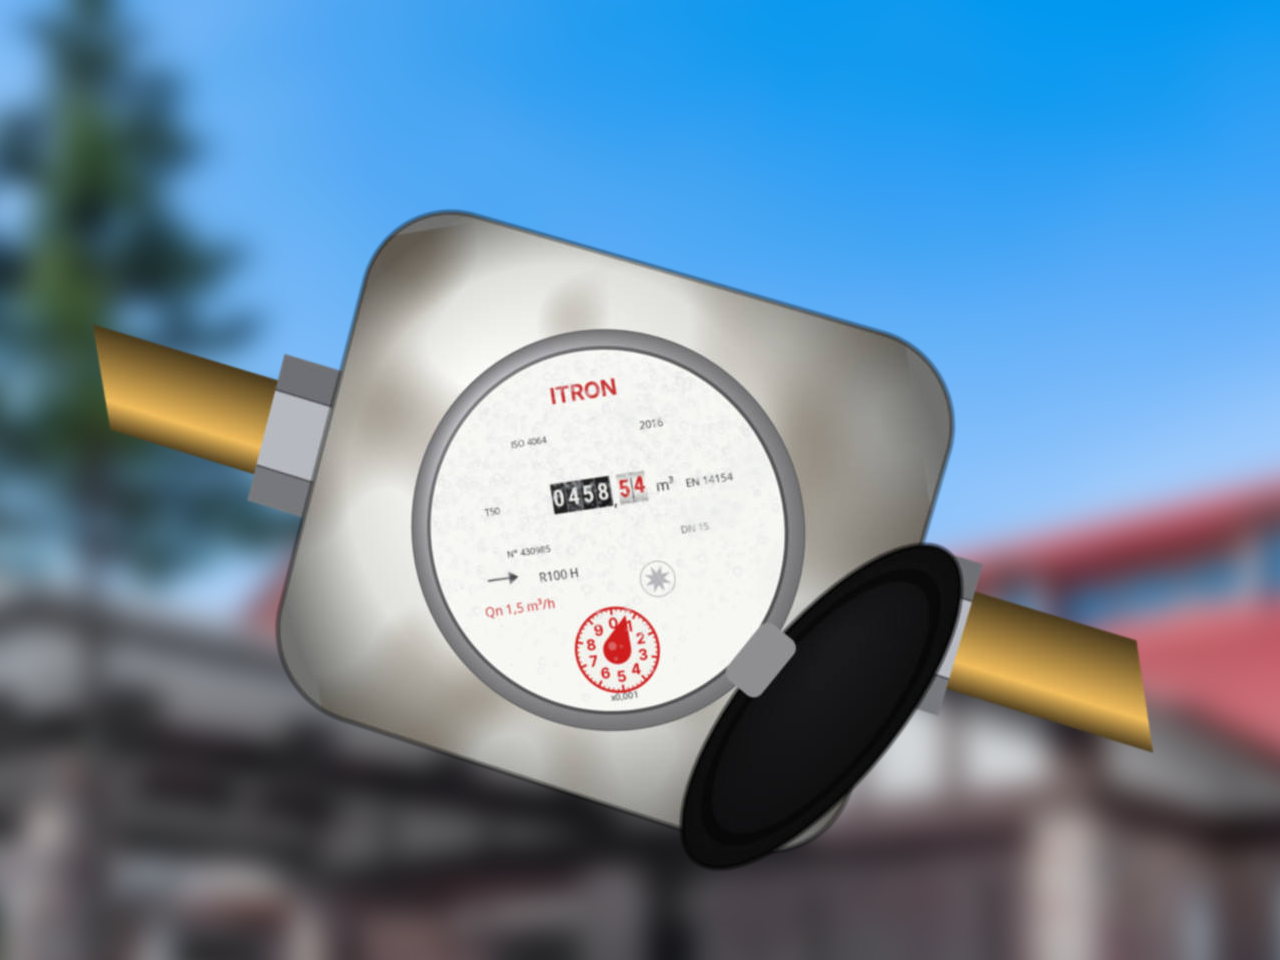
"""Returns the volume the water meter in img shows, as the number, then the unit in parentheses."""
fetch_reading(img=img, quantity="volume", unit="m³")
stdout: 458.540 (m³)
